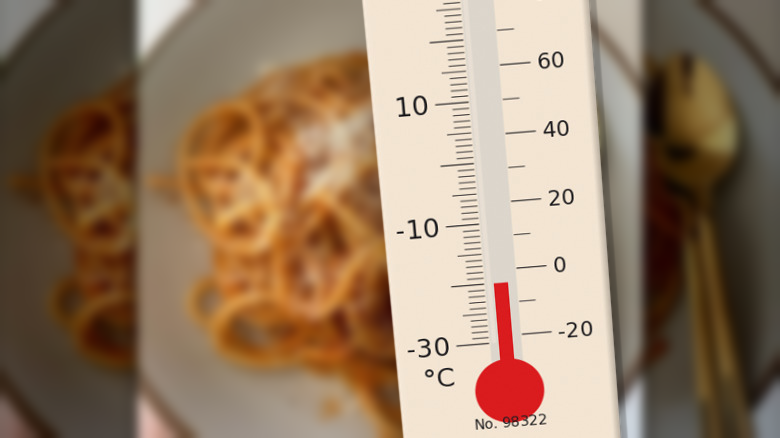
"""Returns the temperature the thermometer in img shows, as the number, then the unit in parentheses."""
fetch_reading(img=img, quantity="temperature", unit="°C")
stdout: -20 (°C)
